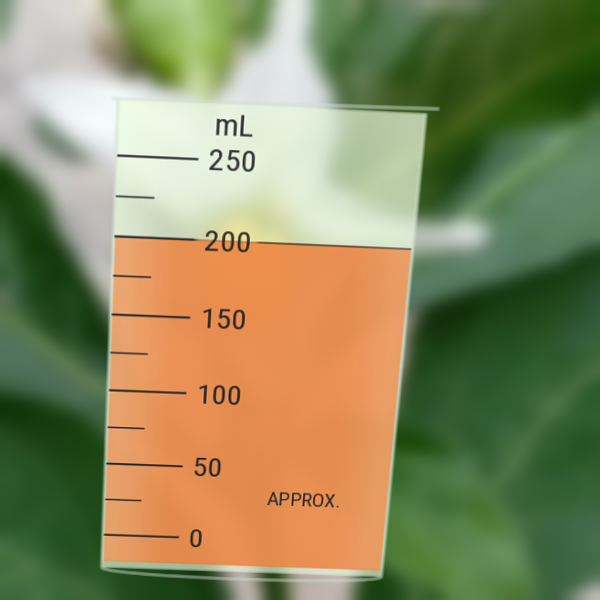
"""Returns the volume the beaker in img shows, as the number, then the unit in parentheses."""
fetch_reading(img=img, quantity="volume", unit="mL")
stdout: 200 (mL)
